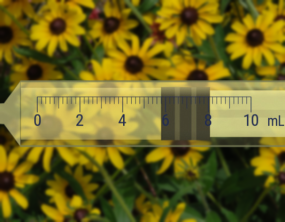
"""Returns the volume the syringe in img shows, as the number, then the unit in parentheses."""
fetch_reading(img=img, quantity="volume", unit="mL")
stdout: 5.8 (mL)
